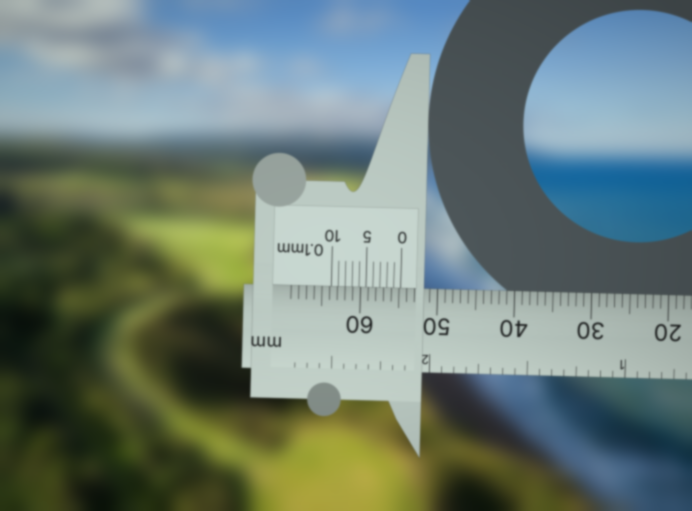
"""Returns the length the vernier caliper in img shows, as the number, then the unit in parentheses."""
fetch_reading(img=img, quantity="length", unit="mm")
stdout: 54.8 (mm)
